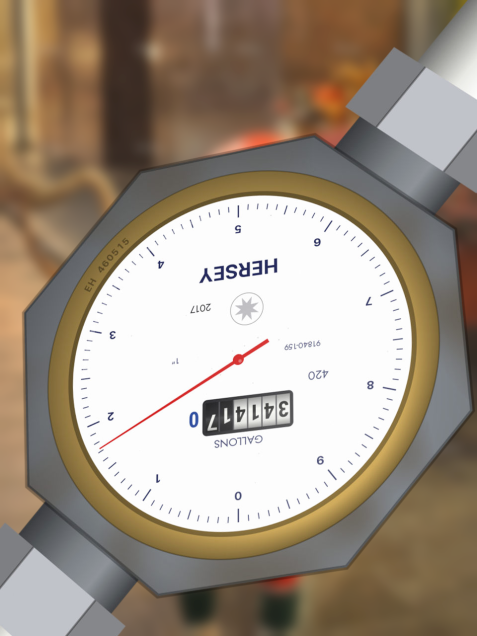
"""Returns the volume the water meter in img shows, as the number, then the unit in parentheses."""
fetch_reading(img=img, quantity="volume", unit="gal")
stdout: 3414171.7 (gal)
